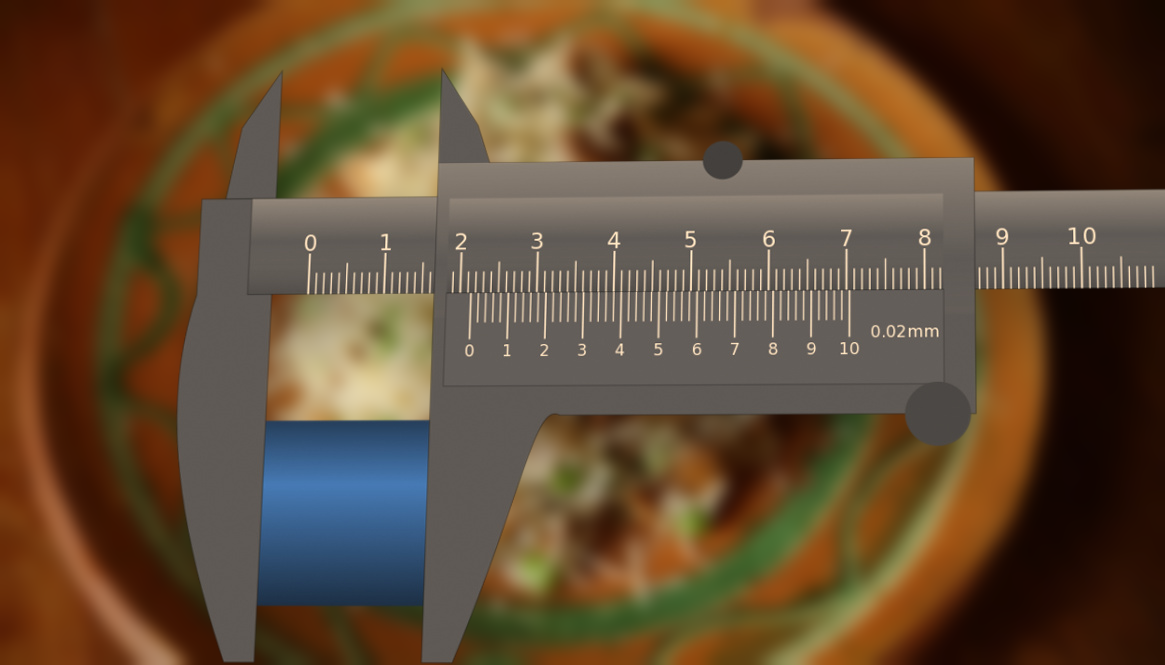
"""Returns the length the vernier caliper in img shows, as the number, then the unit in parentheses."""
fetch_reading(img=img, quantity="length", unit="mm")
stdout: 21.4 (mm)
